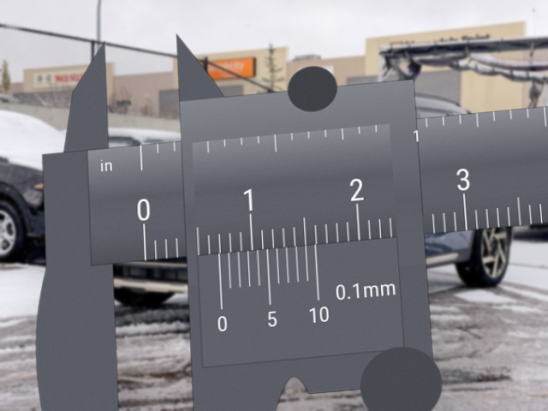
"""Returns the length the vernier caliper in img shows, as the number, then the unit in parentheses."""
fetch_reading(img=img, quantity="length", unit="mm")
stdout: 6.9 (mm)
